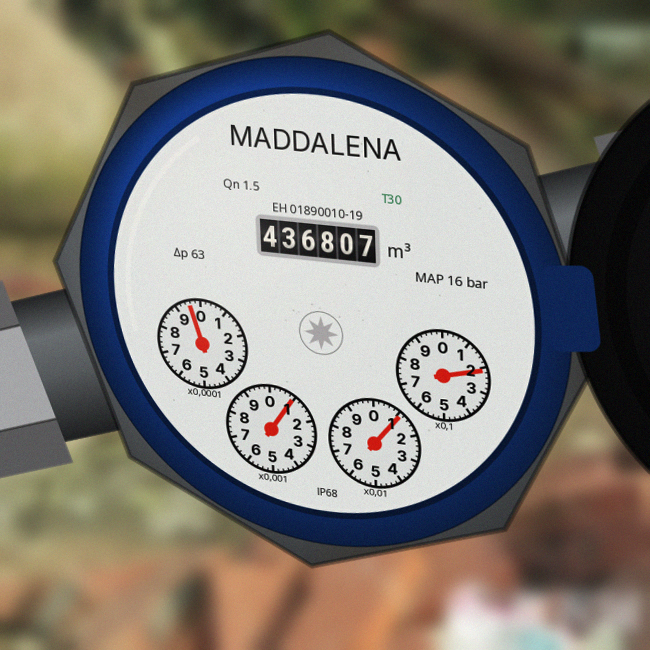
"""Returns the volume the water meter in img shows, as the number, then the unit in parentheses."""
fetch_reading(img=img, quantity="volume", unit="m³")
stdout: 436807.2109 (m³)
